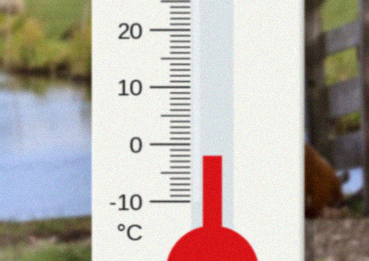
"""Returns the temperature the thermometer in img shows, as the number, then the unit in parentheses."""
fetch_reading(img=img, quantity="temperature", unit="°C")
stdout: -2 (°C)
